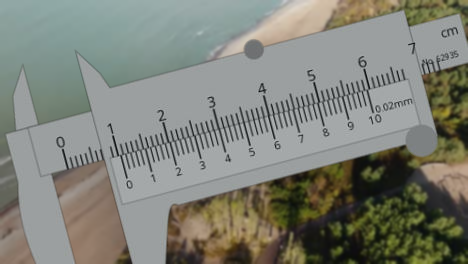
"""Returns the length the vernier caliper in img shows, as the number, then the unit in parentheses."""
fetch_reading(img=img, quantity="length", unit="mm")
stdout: 10.5 (mm)
